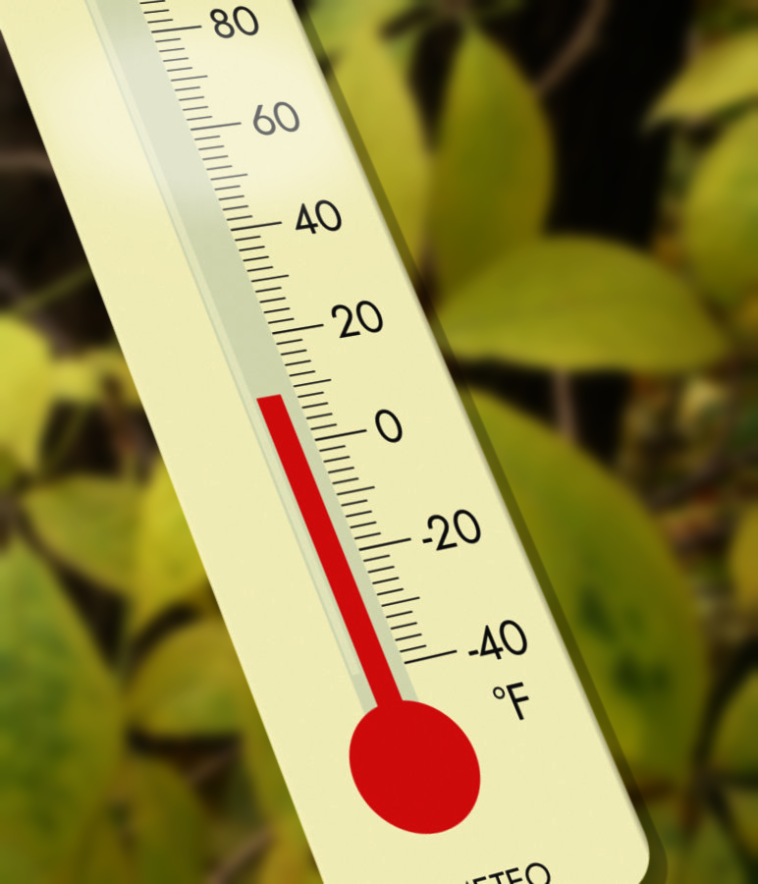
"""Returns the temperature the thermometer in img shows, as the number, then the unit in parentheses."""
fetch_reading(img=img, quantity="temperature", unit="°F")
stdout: 9 (°F)
